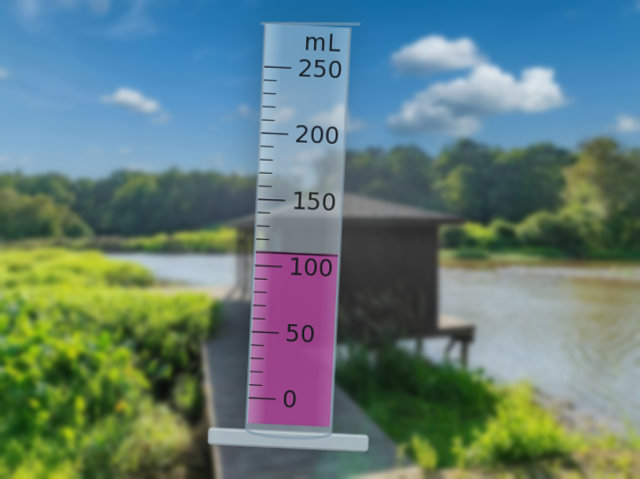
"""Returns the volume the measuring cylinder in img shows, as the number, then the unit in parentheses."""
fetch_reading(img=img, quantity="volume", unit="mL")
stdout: 110 (mL)
